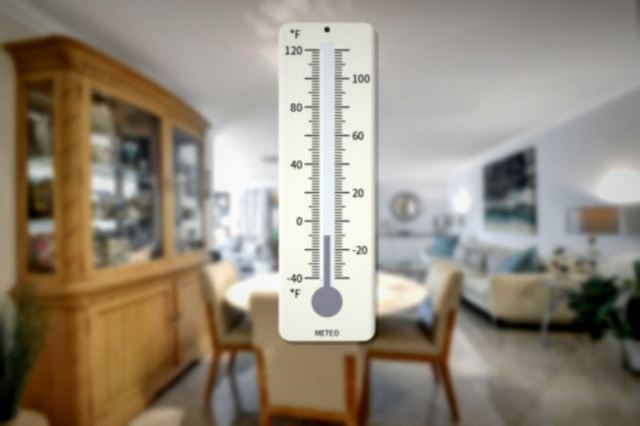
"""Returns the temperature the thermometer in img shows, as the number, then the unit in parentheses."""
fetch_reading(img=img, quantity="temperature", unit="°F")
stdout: -10 (°F)
